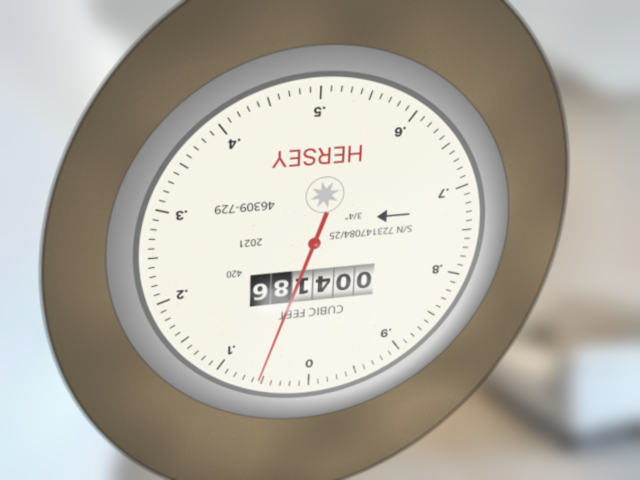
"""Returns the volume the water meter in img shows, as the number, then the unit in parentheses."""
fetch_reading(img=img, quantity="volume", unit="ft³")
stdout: 4186.05 (ft³)
